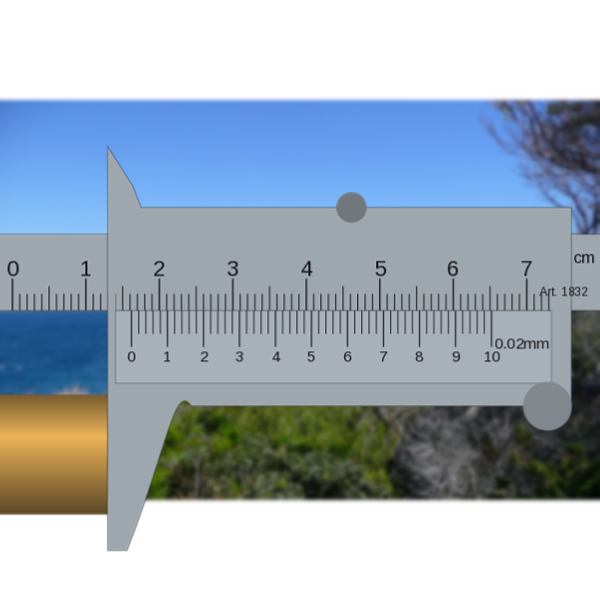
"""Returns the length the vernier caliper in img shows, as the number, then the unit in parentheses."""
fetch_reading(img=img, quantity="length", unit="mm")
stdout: 16.2 (mm)
